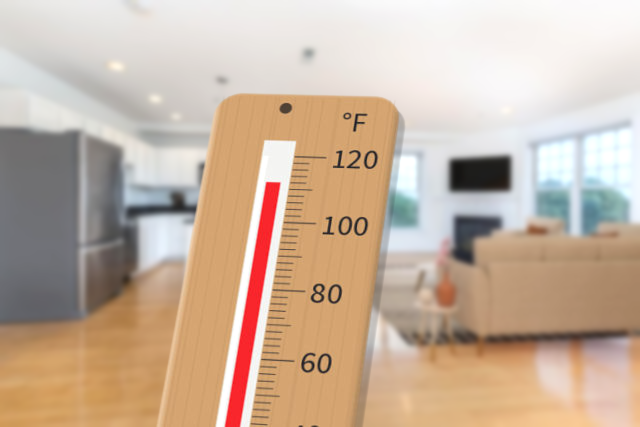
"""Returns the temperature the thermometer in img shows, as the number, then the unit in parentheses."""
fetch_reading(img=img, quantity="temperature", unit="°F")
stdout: 112 (°F)
